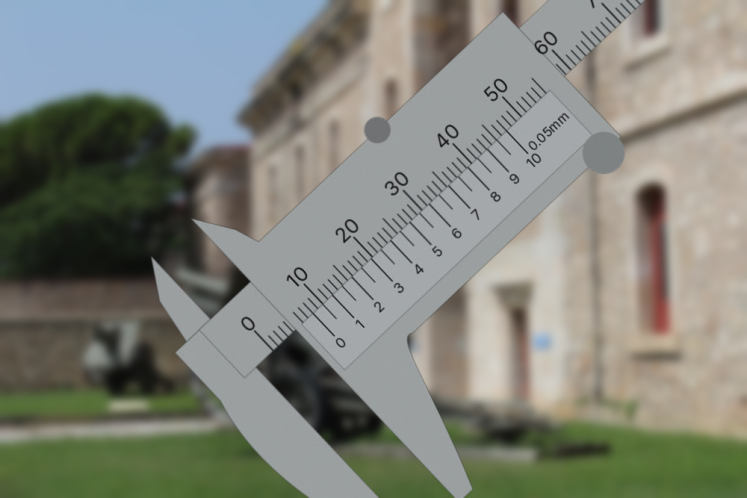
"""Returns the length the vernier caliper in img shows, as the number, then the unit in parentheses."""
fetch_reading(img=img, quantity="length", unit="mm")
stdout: 8.0 (mm)
